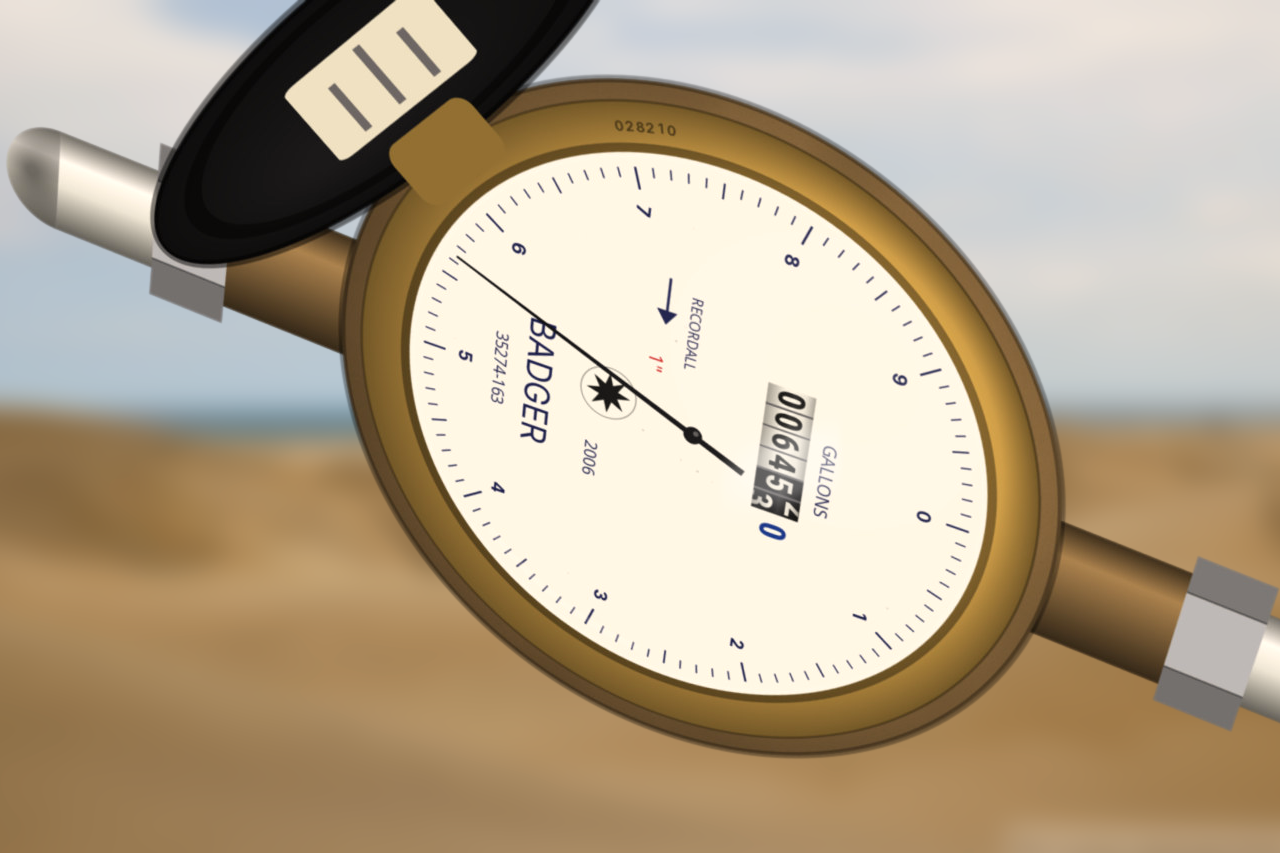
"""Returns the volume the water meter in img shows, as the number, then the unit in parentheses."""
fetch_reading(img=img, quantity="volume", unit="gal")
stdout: 64525.6 (gal)
